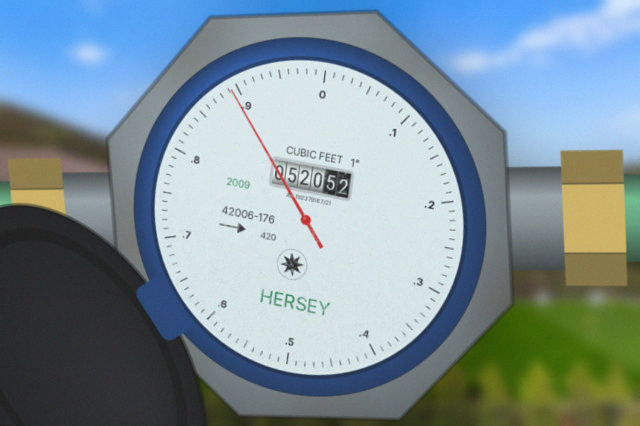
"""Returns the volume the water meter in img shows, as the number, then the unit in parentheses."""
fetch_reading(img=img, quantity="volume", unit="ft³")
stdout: 52051.89 (ft³)
